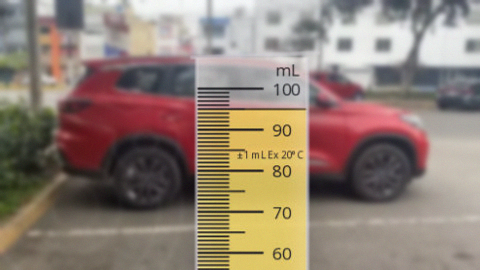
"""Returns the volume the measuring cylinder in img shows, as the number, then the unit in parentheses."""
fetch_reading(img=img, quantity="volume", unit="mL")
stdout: 95 (mL)
